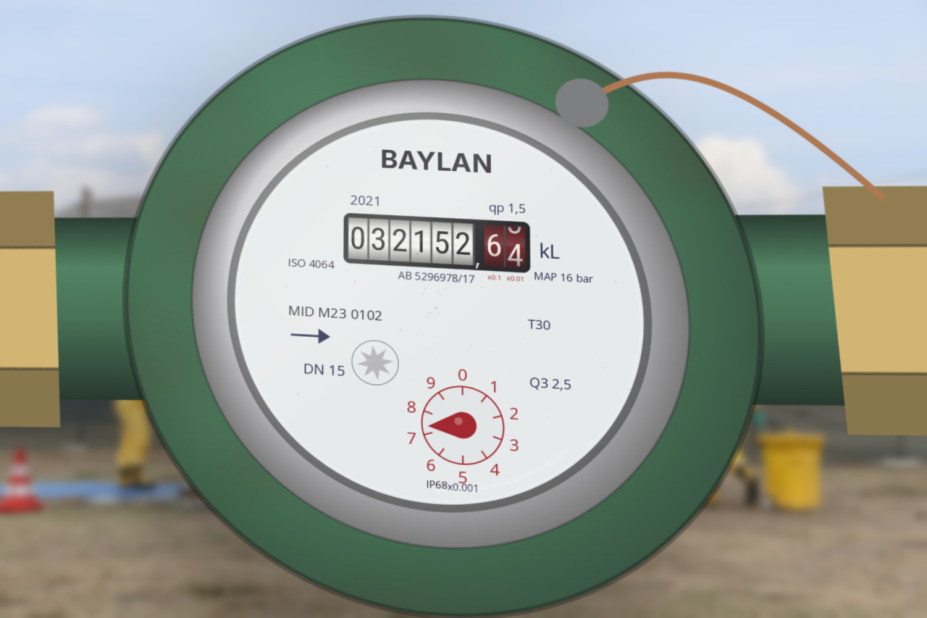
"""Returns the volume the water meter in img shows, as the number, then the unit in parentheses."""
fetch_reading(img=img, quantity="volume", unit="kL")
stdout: 32152.637 (kL)
